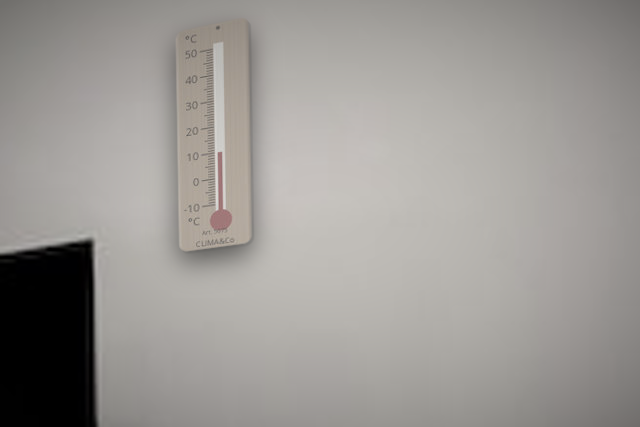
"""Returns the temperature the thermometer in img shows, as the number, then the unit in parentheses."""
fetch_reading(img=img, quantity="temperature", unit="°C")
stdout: 10 (°C)
